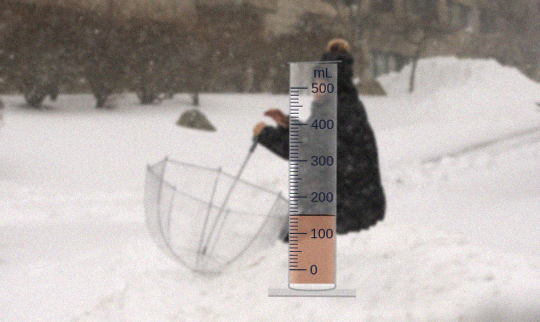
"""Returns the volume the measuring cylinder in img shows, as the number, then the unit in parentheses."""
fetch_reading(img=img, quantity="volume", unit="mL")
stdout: 150 (mL)
